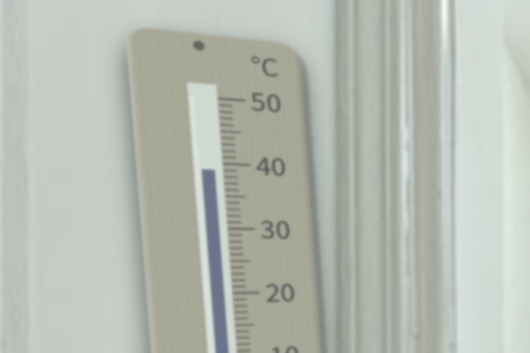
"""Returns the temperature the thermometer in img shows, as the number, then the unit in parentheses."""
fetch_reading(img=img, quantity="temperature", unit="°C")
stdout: 39 (°C)
